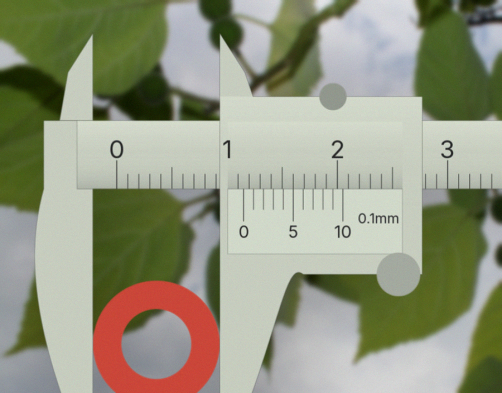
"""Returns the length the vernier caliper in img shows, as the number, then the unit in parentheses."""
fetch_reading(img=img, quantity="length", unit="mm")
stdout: 11.5 (mm)
